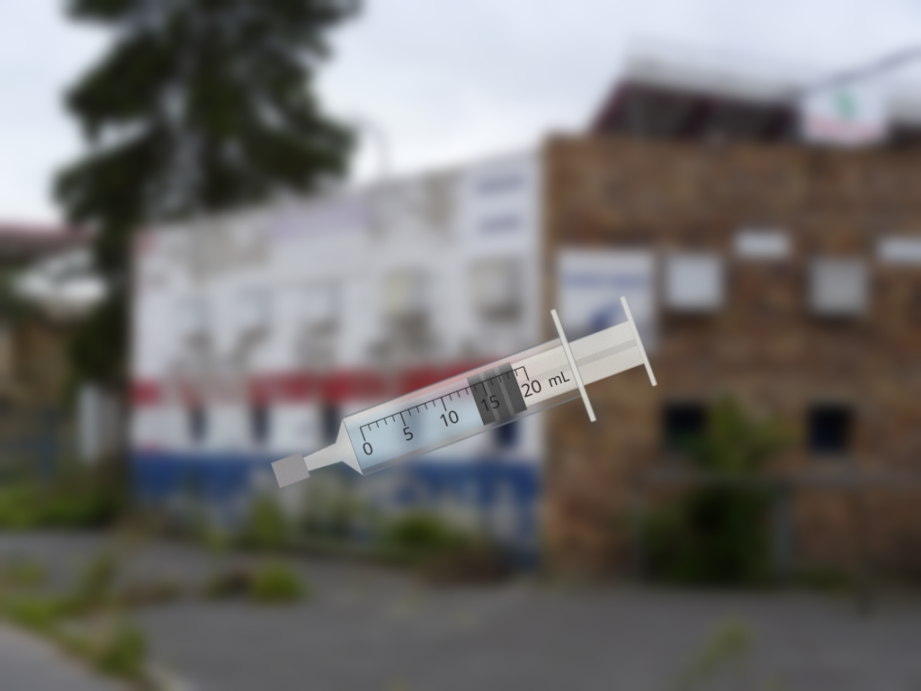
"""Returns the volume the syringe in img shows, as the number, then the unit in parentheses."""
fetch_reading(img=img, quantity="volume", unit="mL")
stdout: 13.5 (mL)
